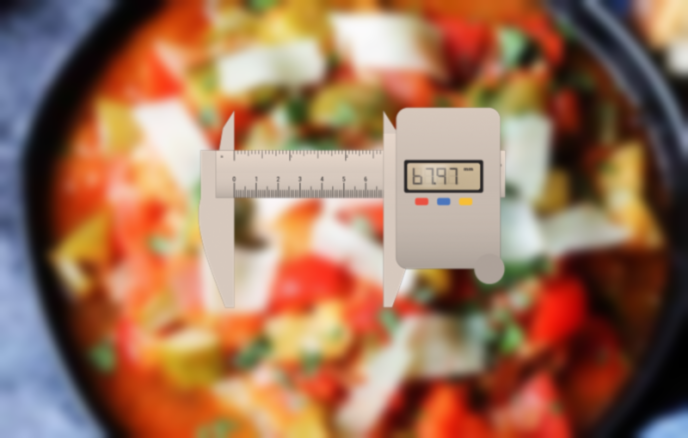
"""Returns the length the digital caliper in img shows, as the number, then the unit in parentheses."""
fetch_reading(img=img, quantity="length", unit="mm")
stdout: 67.97 (mm)
